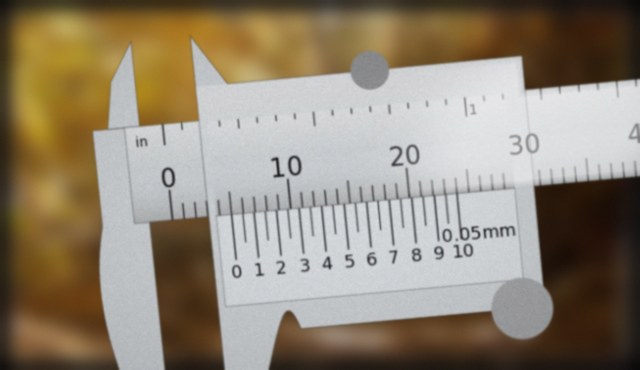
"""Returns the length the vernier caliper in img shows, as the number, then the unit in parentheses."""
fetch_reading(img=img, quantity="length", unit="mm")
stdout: 5.0 (mm)
